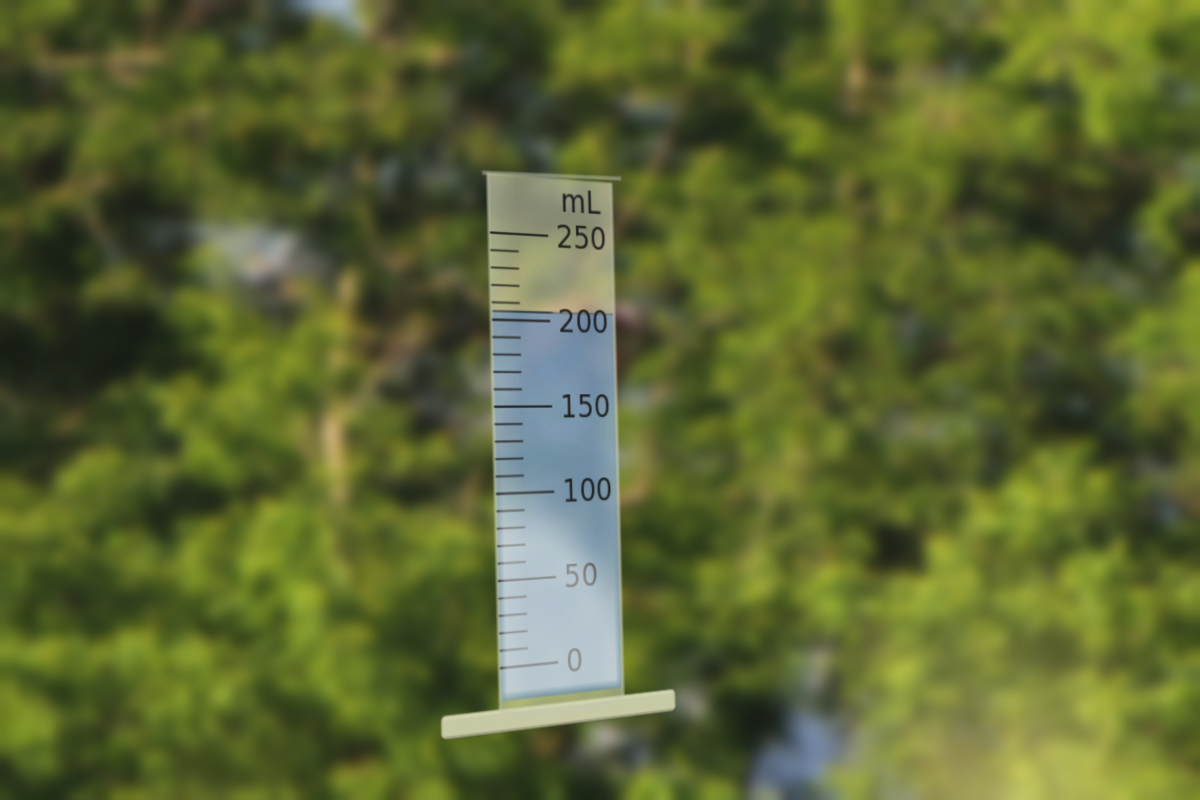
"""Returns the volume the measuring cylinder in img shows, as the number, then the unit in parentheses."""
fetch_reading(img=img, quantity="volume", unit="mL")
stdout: 205 (mL)
